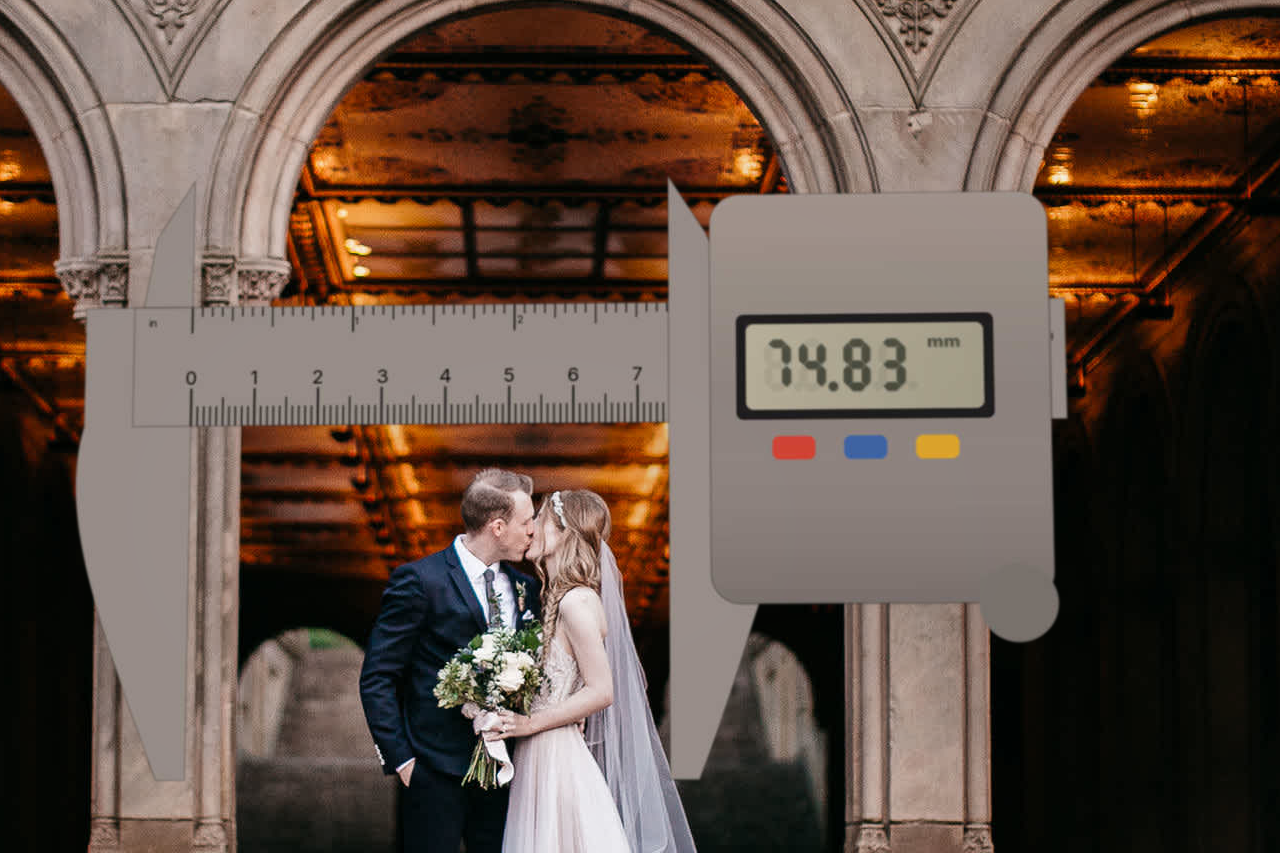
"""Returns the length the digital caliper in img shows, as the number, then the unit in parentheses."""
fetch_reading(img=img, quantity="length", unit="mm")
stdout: 74.83 (mm)
